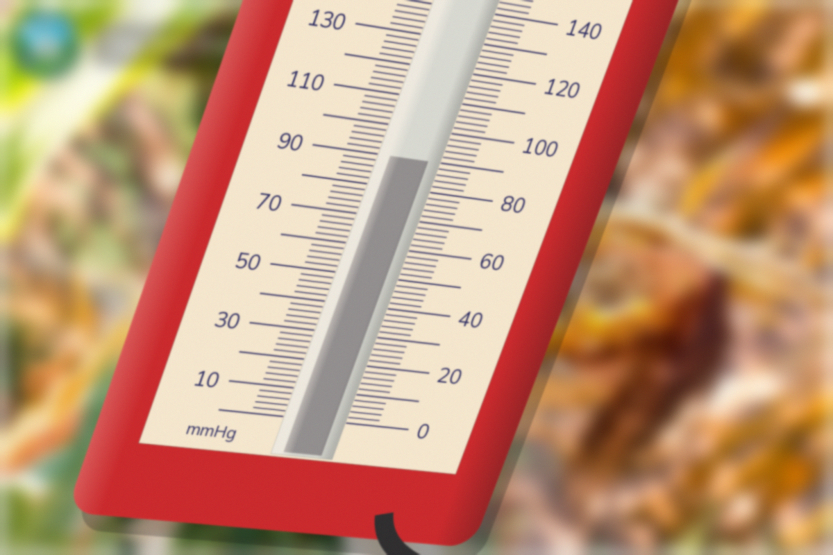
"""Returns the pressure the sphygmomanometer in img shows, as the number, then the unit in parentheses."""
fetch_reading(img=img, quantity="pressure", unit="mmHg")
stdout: 90 (mmHg)
